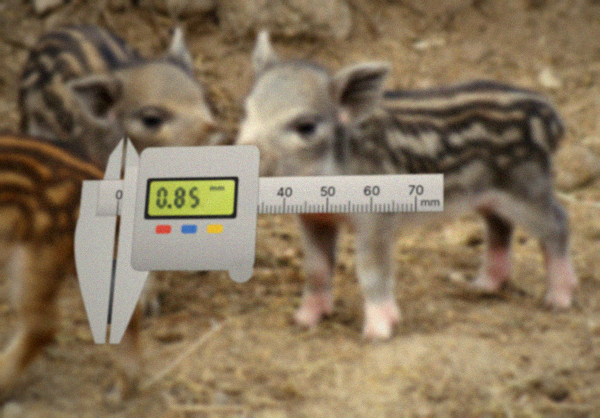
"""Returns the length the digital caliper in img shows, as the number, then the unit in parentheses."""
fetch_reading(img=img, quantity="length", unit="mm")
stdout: 0.85 (mm)
